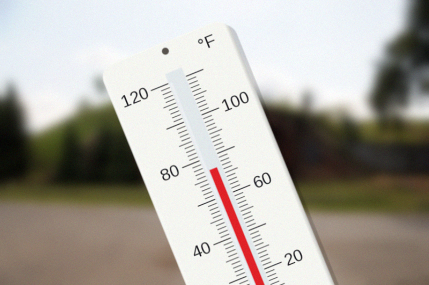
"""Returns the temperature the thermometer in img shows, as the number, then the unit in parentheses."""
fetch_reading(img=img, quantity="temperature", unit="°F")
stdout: 74 (°F)
